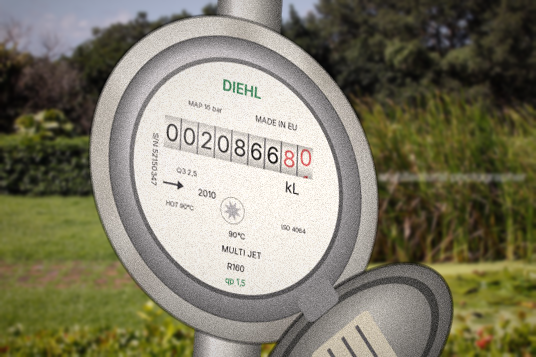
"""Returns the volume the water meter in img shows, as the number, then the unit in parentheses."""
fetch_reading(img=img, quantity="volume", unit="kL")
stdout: 20866.80 (kL)
